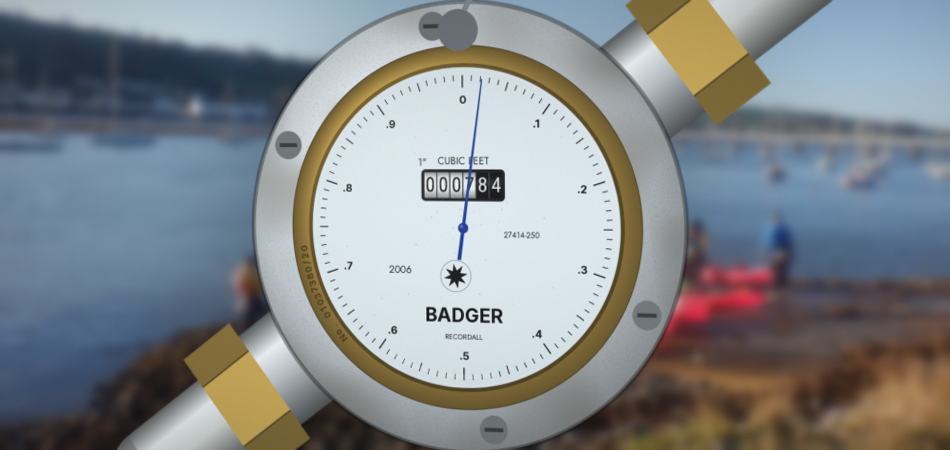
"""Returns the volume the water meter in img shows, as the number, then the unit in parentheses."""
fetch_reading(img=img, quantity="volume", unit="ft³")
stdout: 784.02 (ft³)
